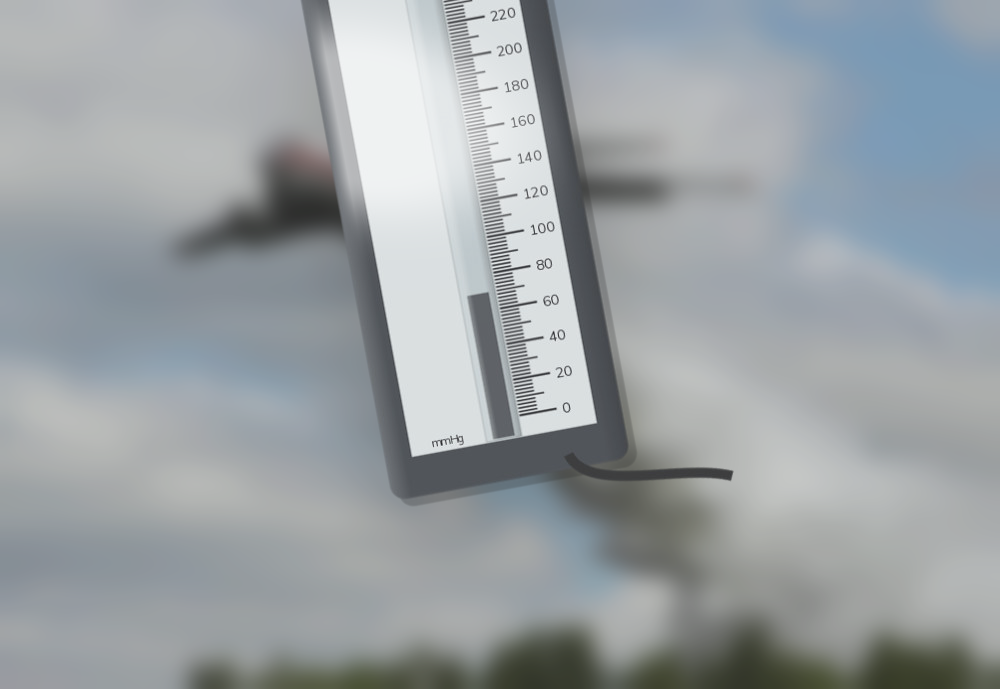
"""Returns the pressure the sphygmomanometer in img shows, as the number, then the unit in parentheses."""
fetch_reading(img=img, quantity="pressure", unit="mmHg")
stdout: 70 (mmHg)
